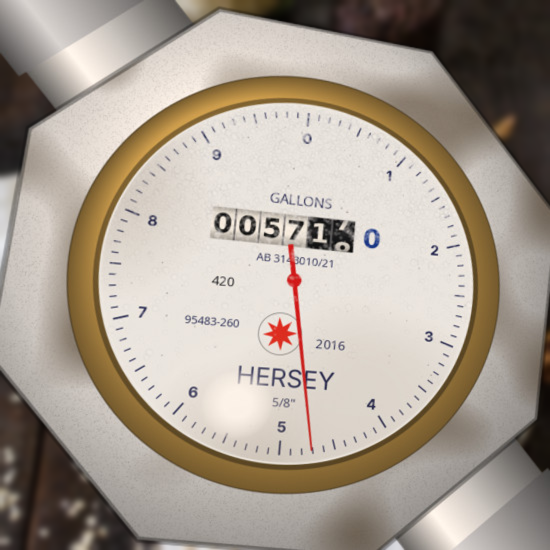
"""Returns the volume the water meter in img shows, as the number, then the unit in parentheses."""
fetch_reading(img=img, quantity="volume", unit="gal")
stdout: 57174.7 (gal)
